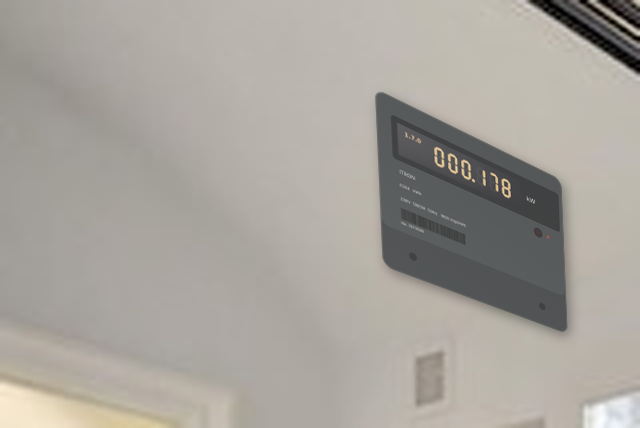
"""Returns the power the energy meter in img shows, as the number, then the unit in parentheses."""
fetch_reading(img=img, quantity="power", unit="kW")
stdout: 0.178 (kW)
